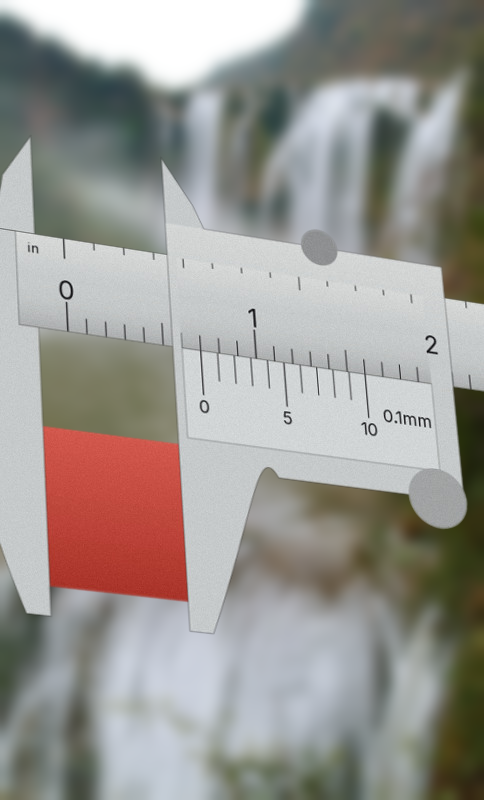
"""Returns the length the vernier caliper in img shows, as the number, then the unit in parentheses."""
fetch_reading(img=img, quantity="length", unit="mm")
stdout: 7.0 (mm)
